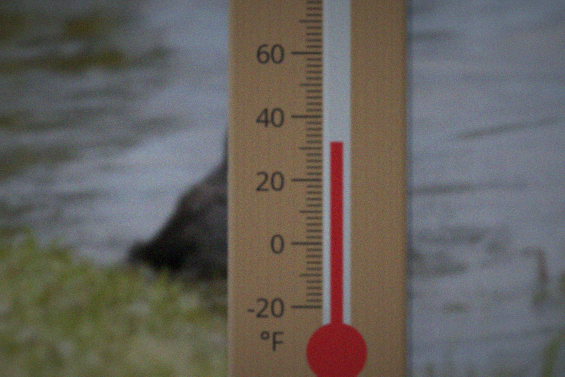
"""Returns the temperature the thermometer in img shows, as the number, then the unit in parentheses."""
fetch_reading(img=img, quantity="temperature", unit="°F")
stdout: 32 (°F)
